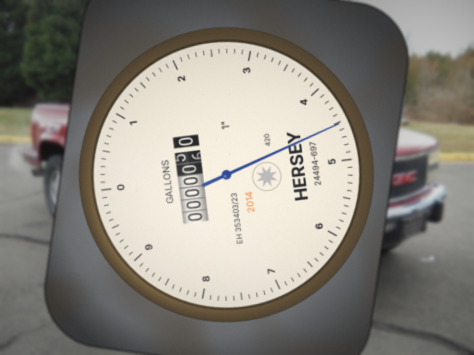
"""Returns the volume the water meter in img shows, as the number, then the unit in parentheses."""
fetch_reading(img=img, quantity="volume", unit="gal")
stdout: 54.5 (gal)
